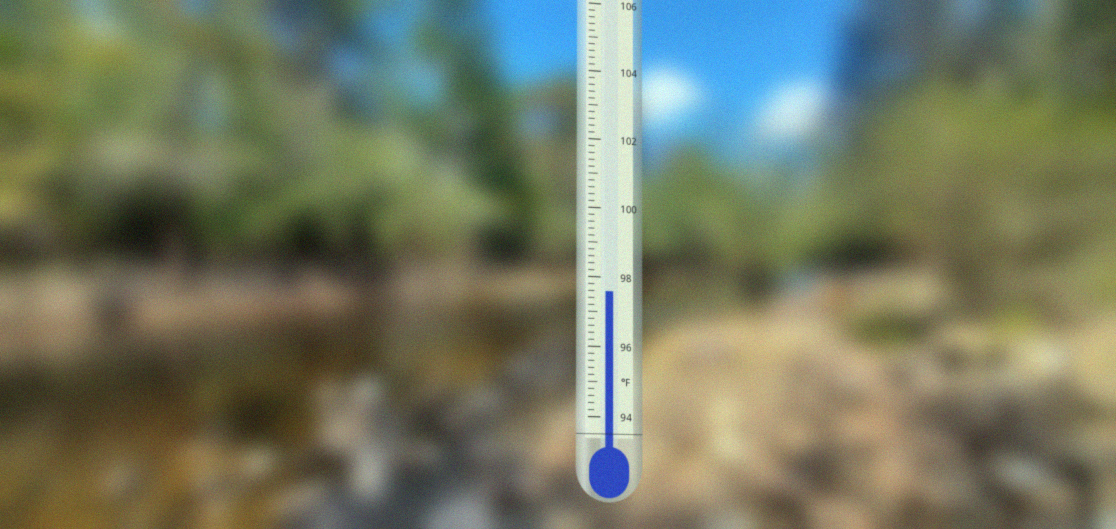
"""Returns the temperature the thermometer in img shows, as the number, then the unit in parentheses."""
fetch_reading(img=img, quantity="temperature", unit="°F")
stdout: 97.6 (°F)
